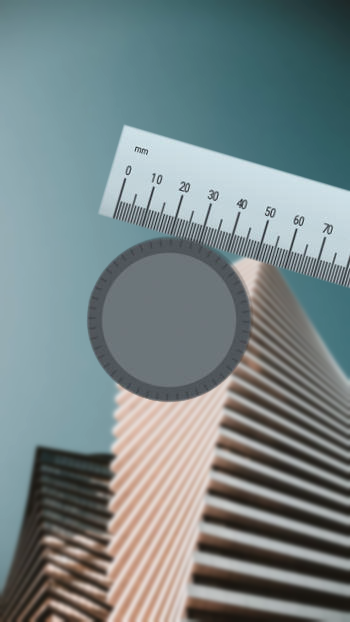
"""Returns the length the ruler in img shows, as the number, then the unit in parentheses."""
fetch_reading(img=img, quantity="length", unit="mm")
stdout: 55 (mm)
